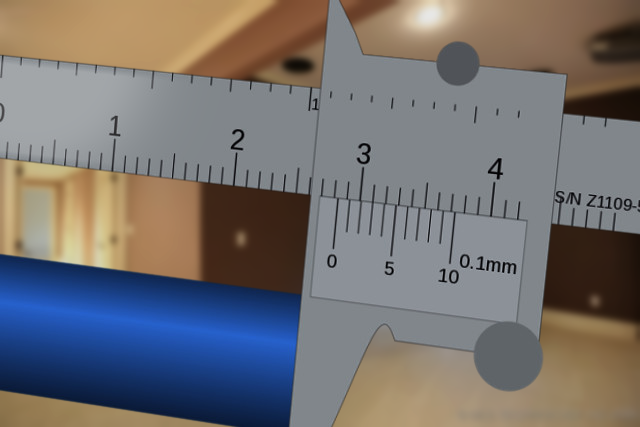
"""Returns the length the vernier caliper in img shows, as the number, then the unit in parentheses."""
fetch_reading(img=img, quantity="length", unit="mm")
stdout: 28.3 (mm)
